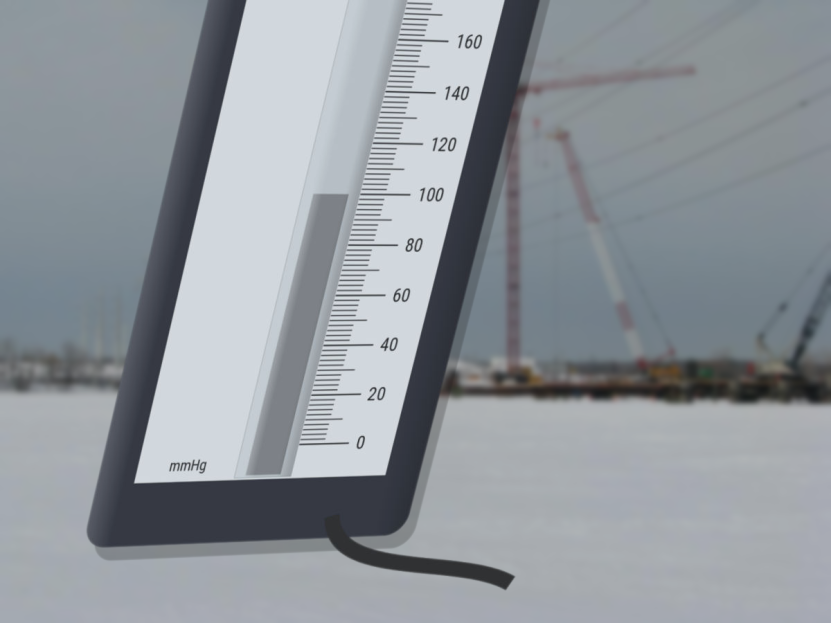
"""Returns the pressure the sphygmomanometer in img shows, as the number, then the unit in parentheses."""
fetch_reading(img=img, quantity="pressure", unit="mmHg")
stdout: 100 (mmHg)
